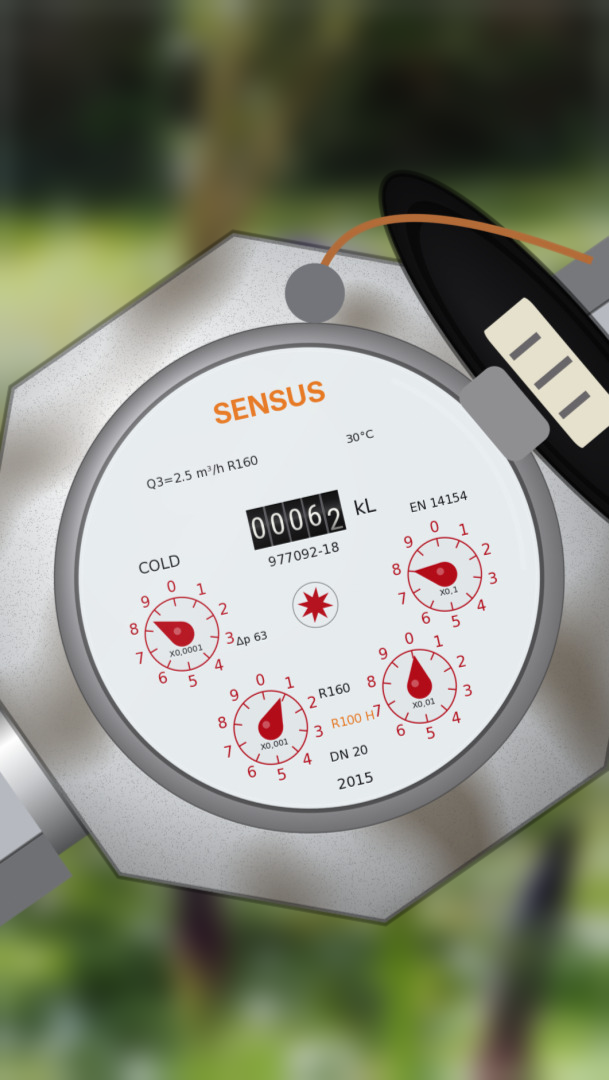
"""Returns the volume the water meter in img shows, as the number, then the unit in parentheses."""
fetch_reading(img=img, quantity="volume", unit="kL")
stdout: 61.8008 (kL)
